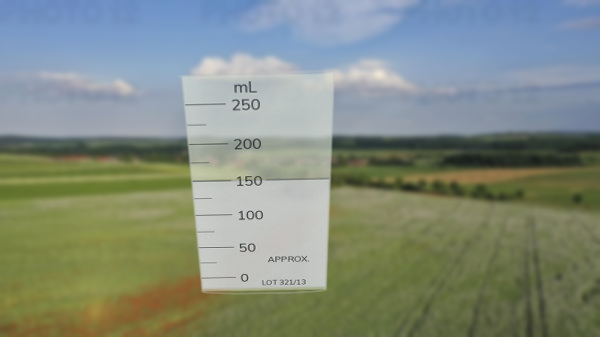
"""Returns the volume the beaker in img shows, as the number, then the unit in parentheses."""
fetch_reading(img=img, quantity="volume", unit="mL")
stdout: 150 (mL)
